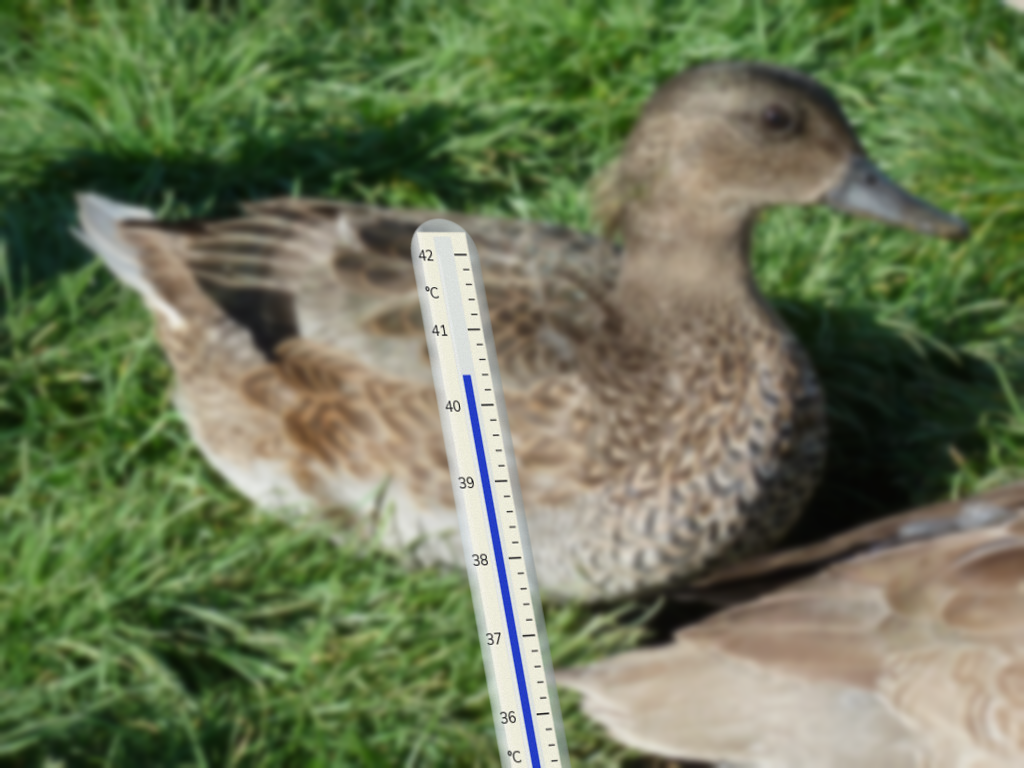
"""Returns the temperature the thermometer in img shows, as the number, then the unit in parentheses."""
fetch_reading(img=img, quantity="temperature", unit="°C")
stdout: 40.4 (°C)
